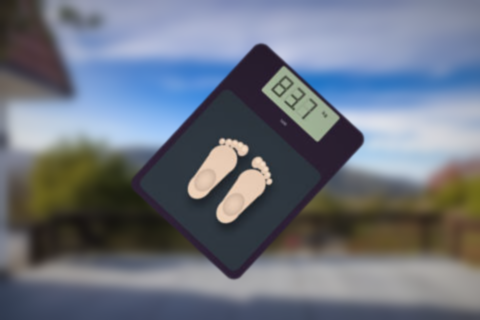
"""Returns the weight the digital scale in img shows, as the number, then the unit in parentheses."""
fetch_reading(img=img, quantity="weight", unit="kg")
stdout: 83.7 (kg)
